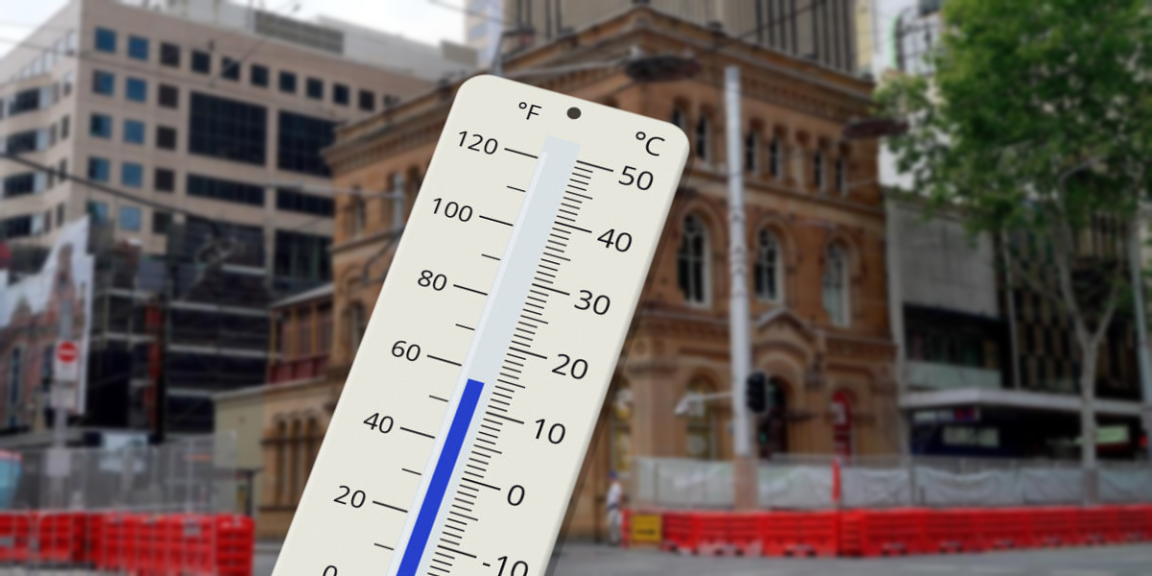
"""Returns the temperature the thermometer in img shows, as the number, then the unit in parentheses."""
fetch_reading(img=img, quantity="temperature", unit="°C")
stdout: 14 (°C)
